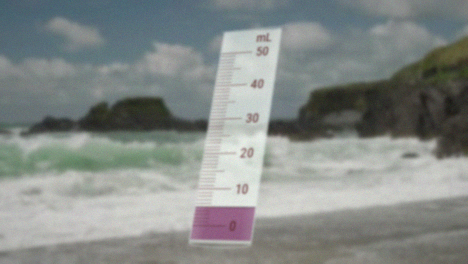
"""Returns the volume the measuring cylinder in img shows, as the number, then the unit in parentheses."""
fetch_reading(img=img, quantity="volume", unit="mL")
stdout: 5 (mL)
